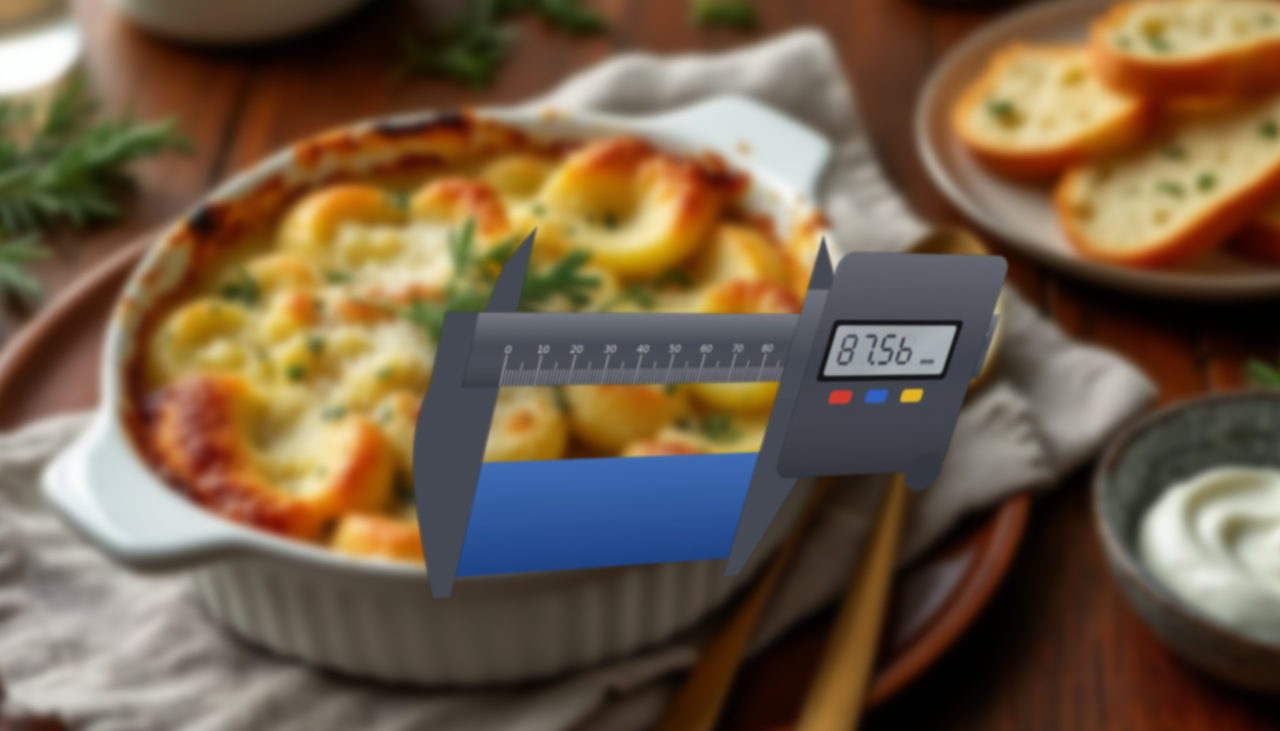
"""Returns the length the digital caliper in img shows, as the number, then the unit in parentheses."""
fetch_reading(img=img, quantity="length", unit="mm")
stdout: 87.56 (mm)
